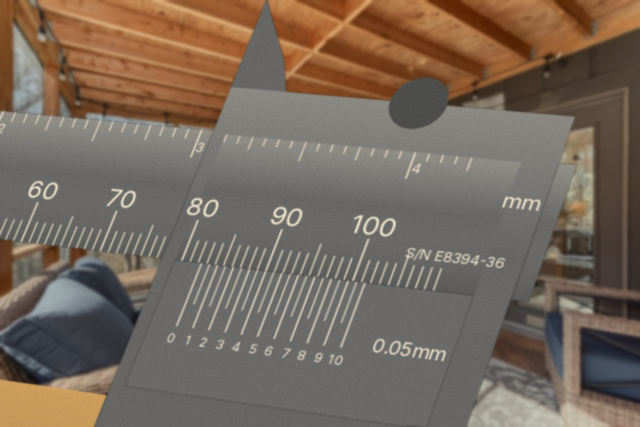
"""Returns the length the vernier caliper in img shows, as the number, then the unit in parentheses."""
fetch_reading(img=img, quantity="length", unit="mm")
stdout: 82.4 (mm)
